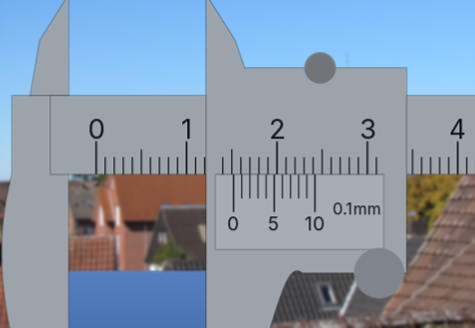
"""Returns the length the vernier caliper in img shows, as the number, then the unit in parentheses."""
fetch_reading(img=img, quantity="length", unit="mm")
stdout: 15.2 (mm)
